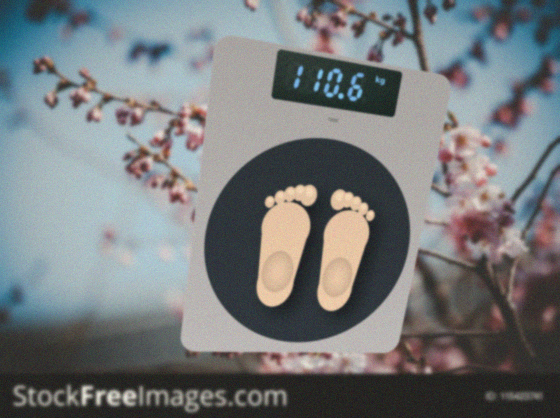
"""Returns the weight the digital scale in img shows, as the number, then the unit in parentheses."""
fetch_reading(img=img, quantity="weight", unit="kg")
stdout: 110.6 (kg)
